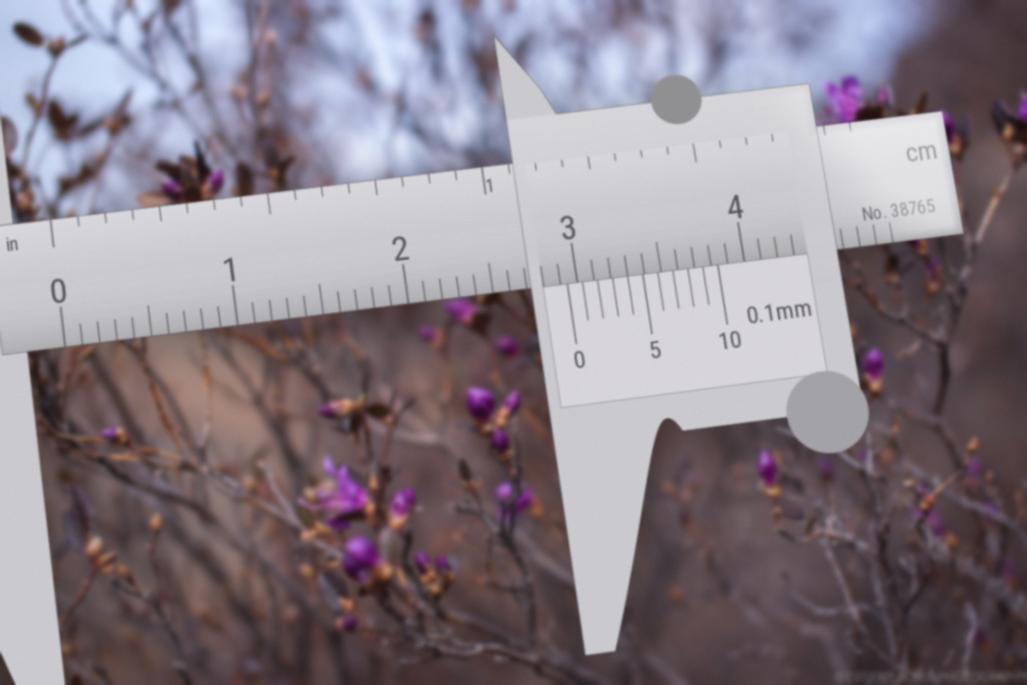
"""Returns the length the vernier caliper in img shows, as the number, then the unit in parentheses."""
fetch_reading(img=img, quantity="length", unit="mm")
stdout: 29.4 (mm)
